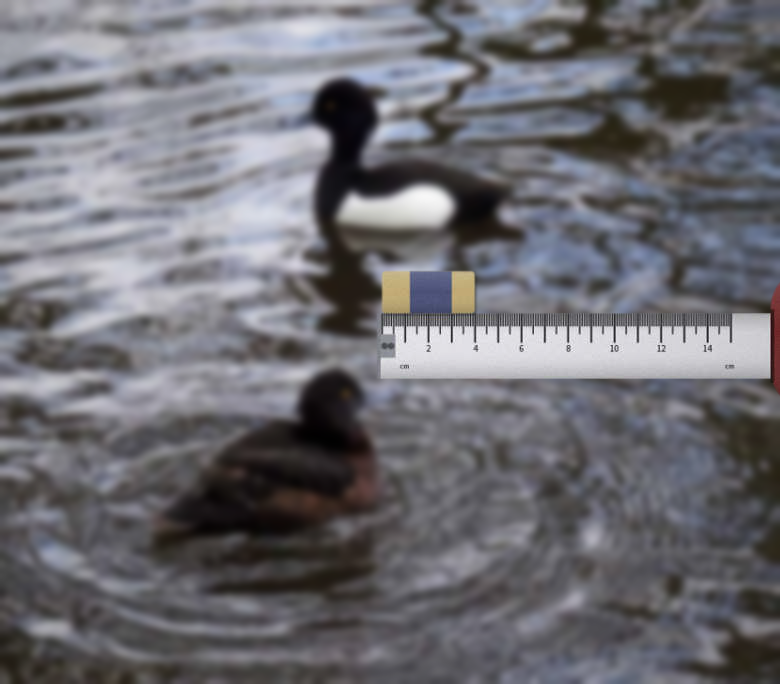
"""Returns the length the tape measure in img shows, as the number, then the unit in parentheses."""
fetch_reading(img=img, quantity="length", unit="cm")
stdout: 4 (cm)
